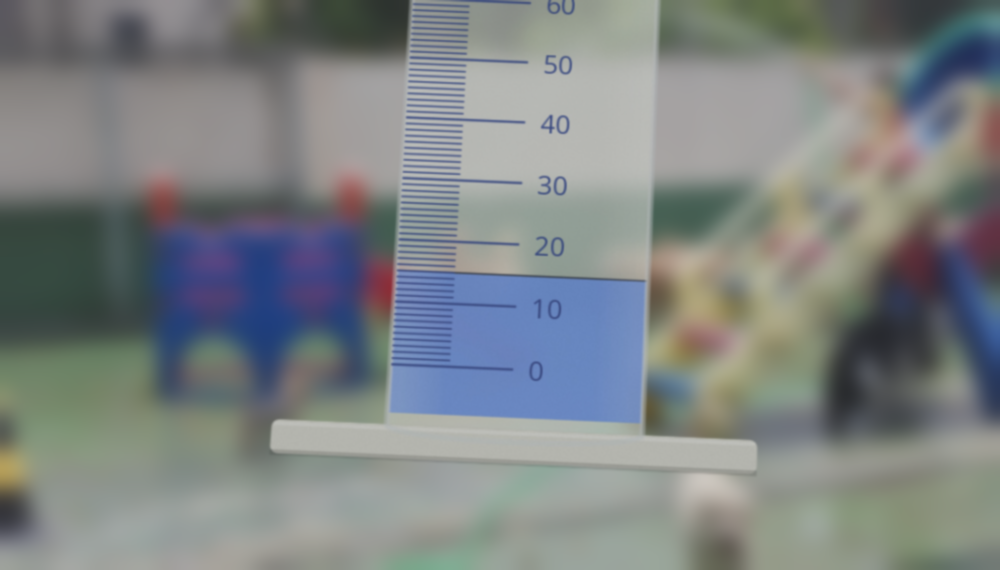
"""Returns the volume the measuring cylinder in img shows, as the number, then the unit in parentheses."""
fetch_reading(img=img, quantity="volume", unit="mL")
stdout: 15 (mL)
